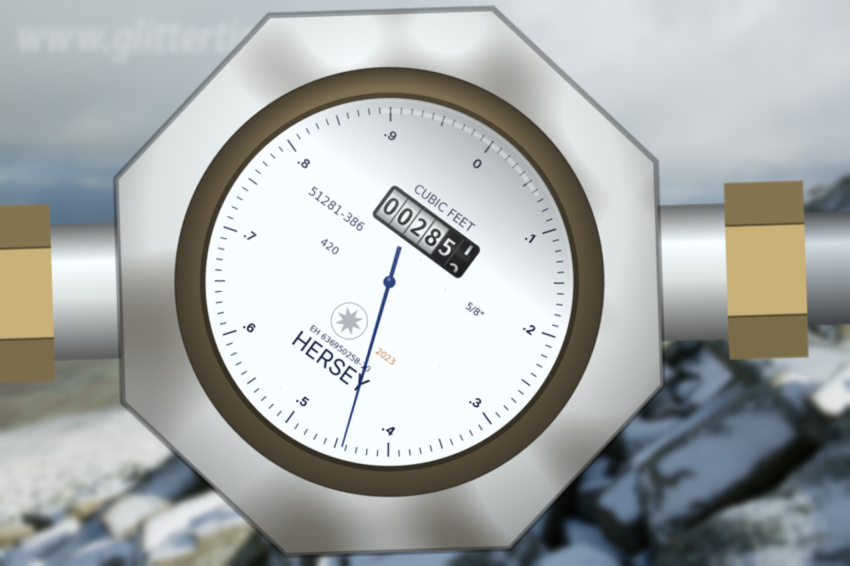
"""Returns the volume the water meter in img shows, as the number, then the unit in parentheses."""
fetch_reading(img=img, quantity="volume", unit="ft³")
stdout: 2851.44 (ft³)
